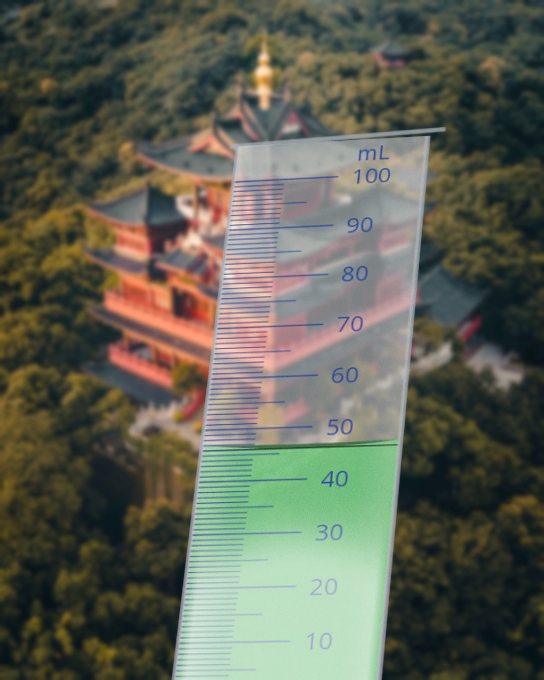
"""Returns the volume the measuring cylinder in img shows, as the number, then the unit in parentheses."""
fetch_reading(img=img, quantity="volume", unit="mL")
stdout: 46 (mL)
